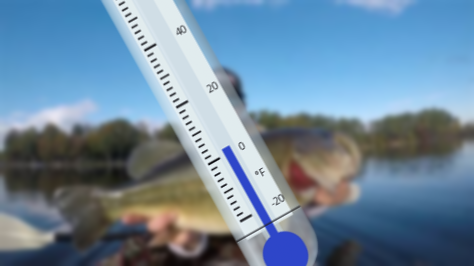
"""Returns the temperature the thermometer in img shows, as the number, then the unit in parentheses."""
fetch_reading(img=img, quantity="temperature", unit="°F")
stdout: 2 (°F)
